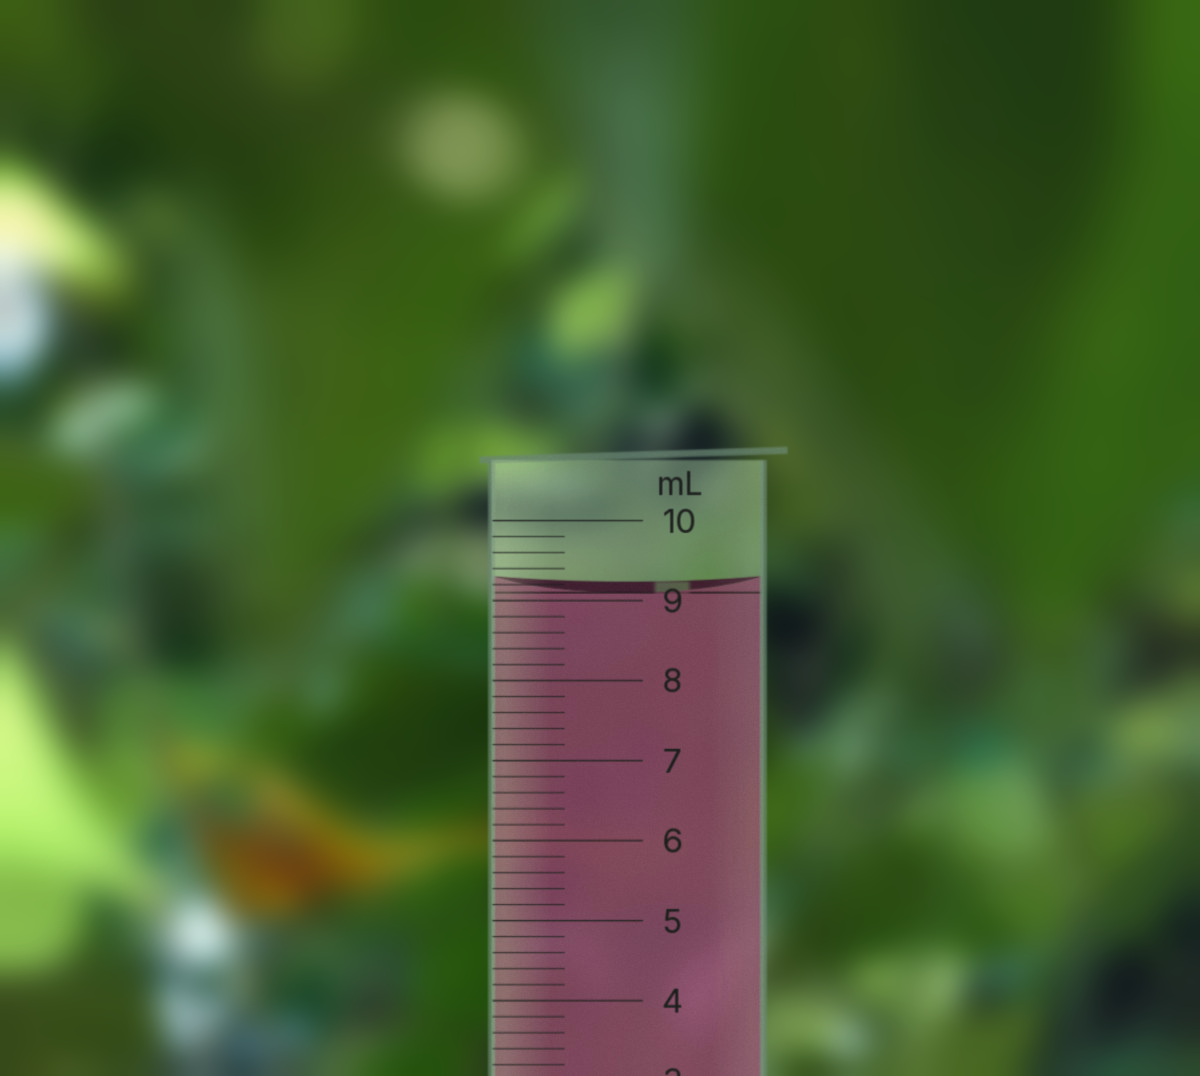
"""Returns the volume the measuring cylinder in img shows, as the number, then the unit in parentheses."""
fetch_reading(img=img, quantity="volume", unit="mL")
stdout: 9.1 (mL)
